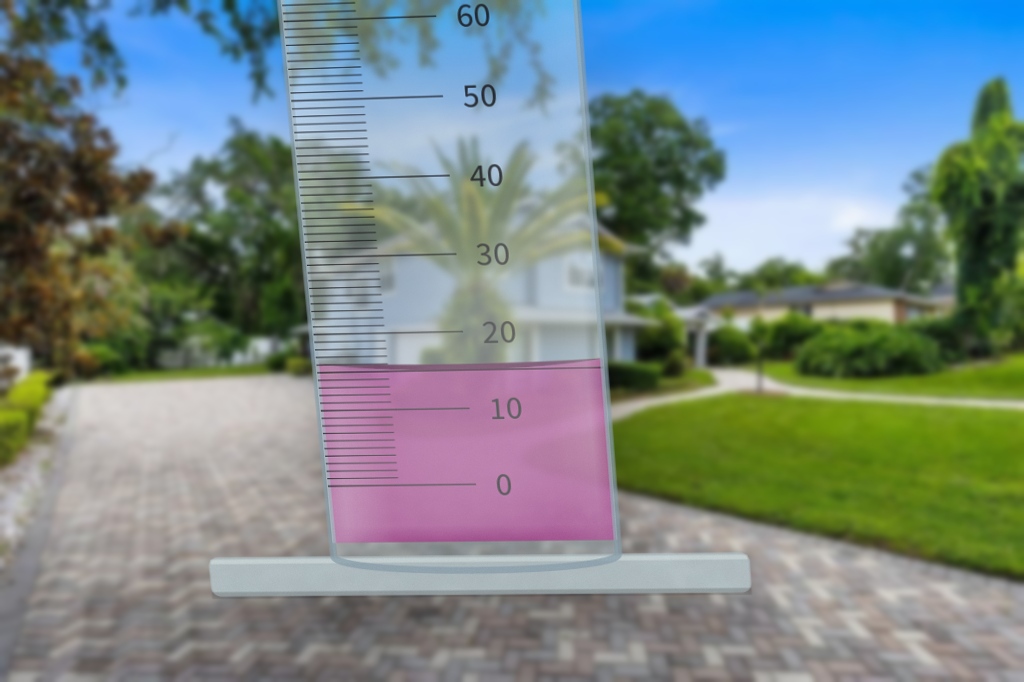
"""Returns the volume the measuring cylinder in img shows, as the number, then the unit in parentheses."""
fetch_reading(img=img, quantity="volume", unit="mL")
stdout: 15 (mL)
